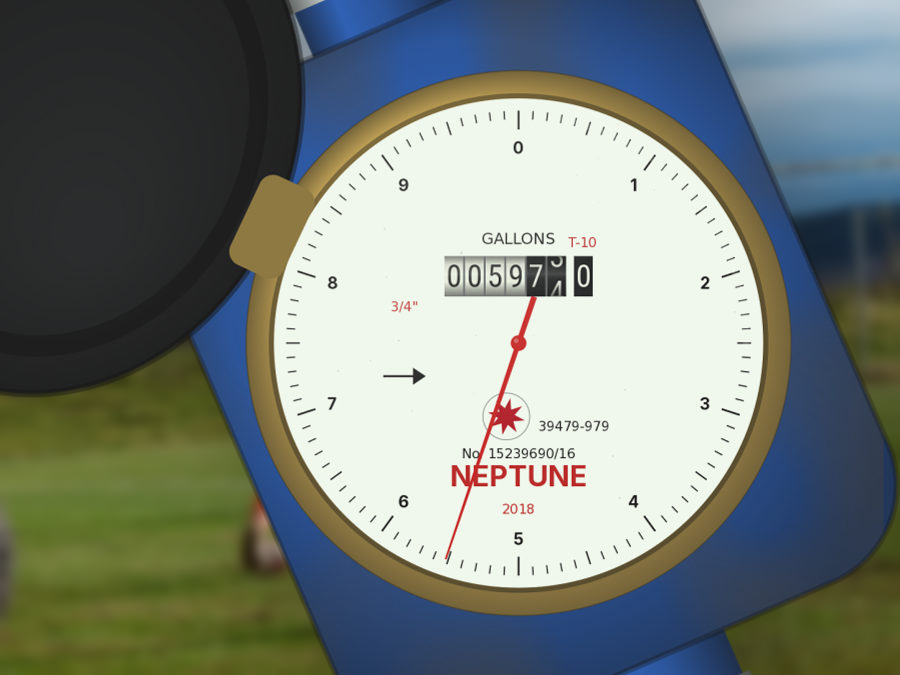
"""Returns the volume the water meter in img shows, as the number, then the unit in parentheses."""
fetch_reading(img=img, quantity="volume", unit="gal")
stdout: 59735.5 (gal)
